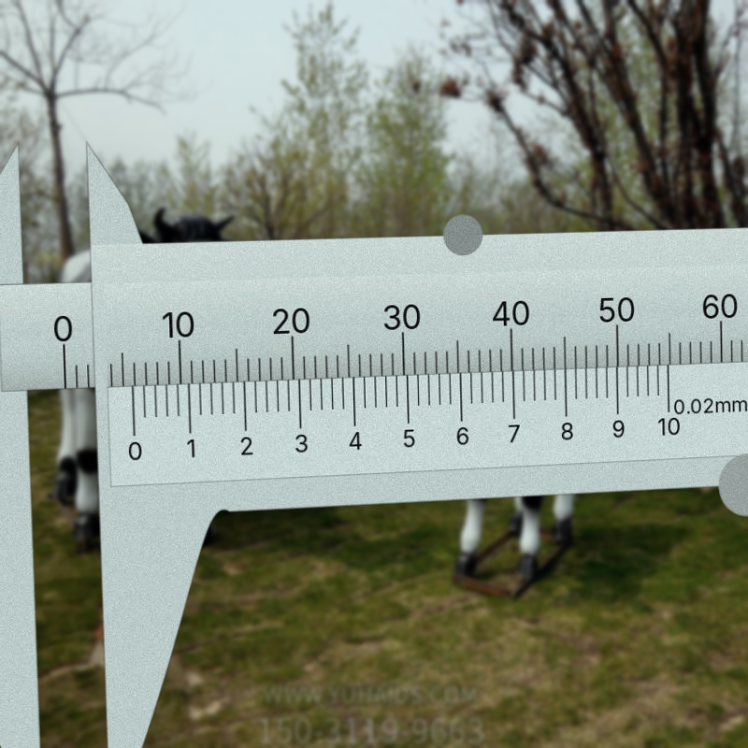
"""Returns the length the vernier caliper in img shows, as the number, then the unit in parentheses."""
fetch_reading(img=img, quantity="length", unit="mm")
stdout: 5.8 (mm)
